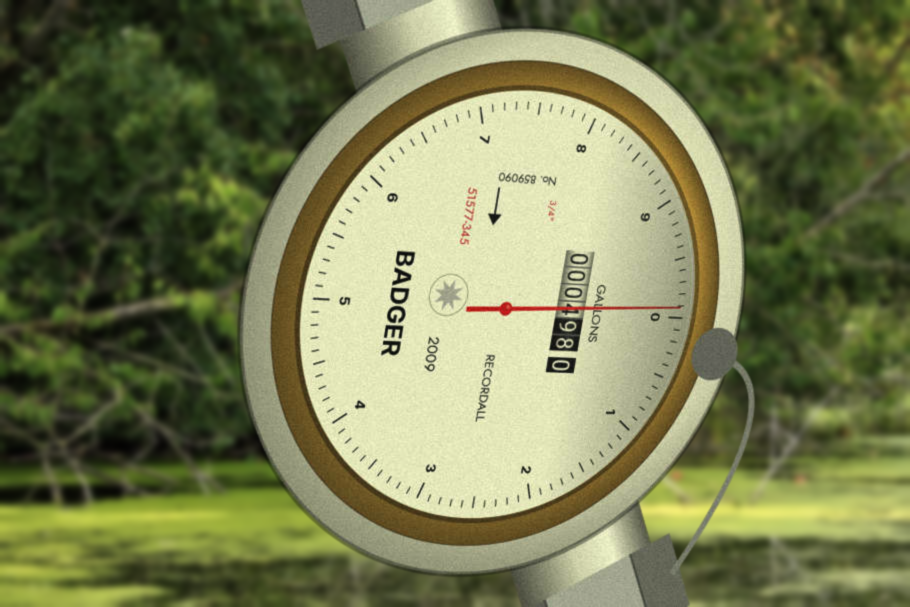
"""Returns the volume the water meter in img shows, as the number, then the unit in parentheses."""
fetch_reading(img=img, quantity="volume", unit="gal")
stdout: 4979.9 (gal)
